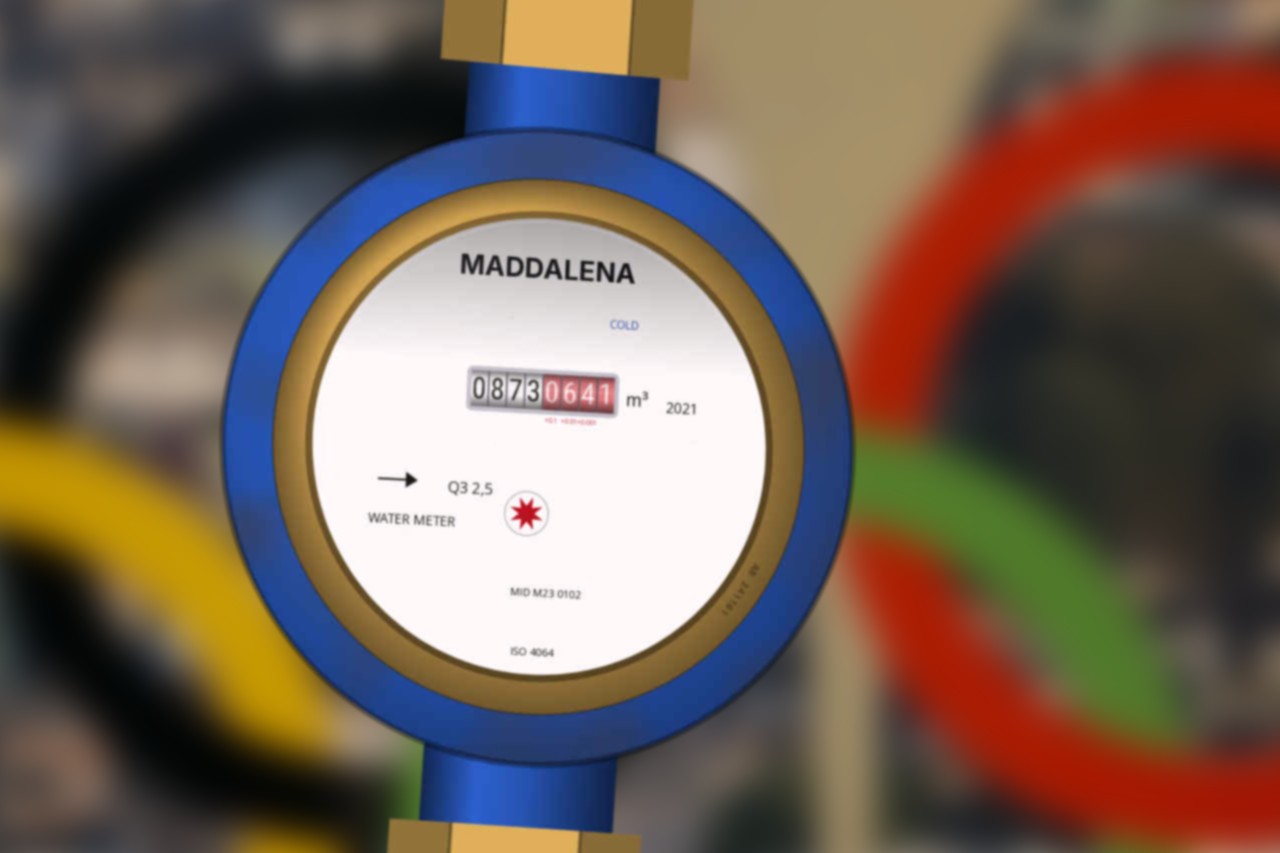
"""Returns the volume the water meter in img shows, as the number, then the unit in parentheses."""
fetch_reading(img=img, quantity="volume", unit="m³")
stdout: 873.0641 (m³)
